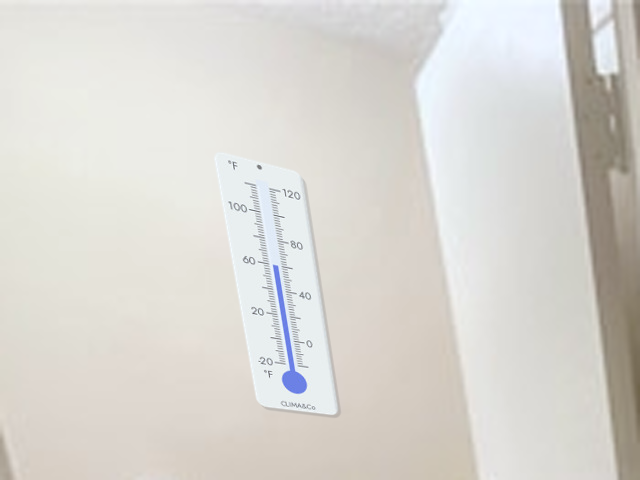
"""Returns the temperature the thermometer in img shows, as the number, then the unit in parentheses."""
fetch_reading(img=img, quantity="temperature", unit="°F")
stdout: 60 (°F)
